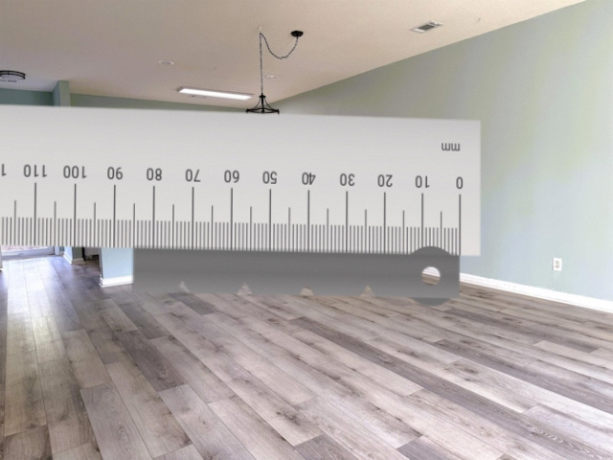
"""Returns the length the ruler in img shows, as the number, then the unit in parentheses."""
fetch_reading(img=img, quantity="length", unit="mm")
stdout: 85 (mm)
